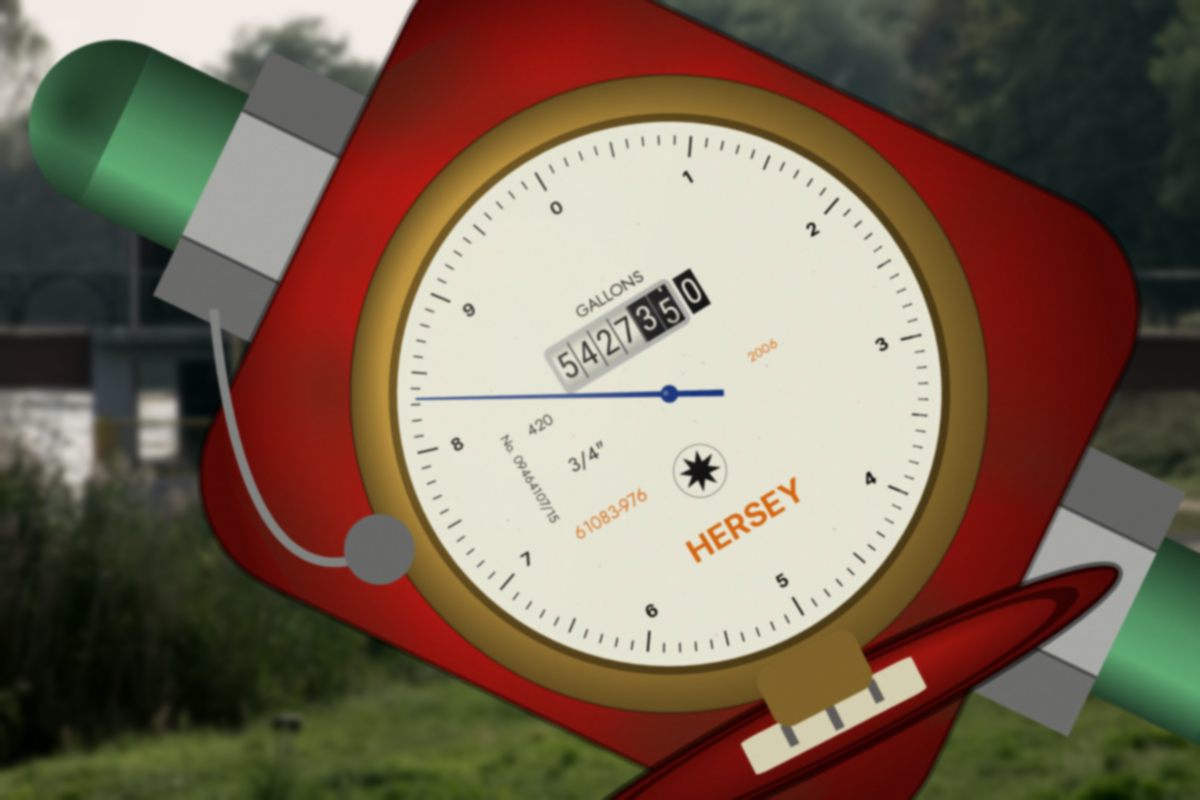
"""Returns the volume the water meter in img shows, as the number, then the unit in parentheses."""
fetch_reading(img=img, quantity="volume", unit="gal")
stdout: 5427348.3 (gal)
